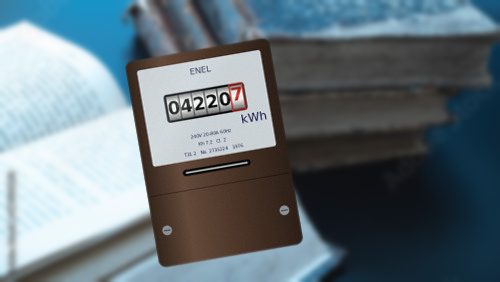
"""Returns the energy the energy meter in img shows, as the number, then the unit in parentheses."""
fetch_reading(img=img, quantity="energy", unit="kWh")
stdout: 4220.7 (kWh)
